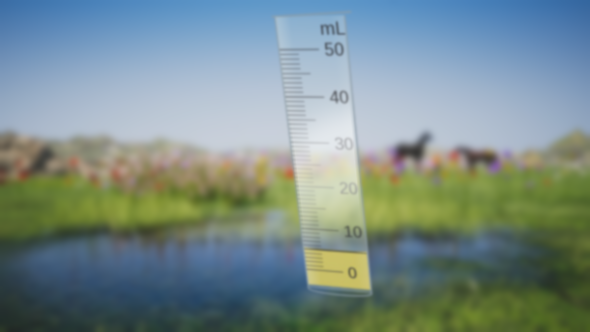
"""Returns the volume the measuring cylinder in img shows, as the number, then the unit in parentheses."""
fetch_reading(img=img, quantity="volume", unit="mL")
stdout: 5 (mL)
